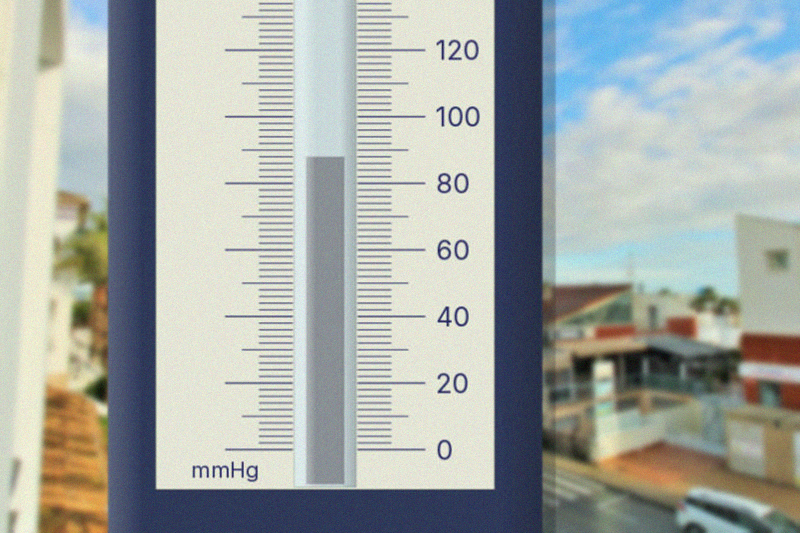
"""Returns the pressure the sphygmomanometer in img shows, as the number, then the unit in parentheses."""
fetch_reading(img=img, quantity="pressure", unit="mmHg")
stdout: 88 (mmHg)
